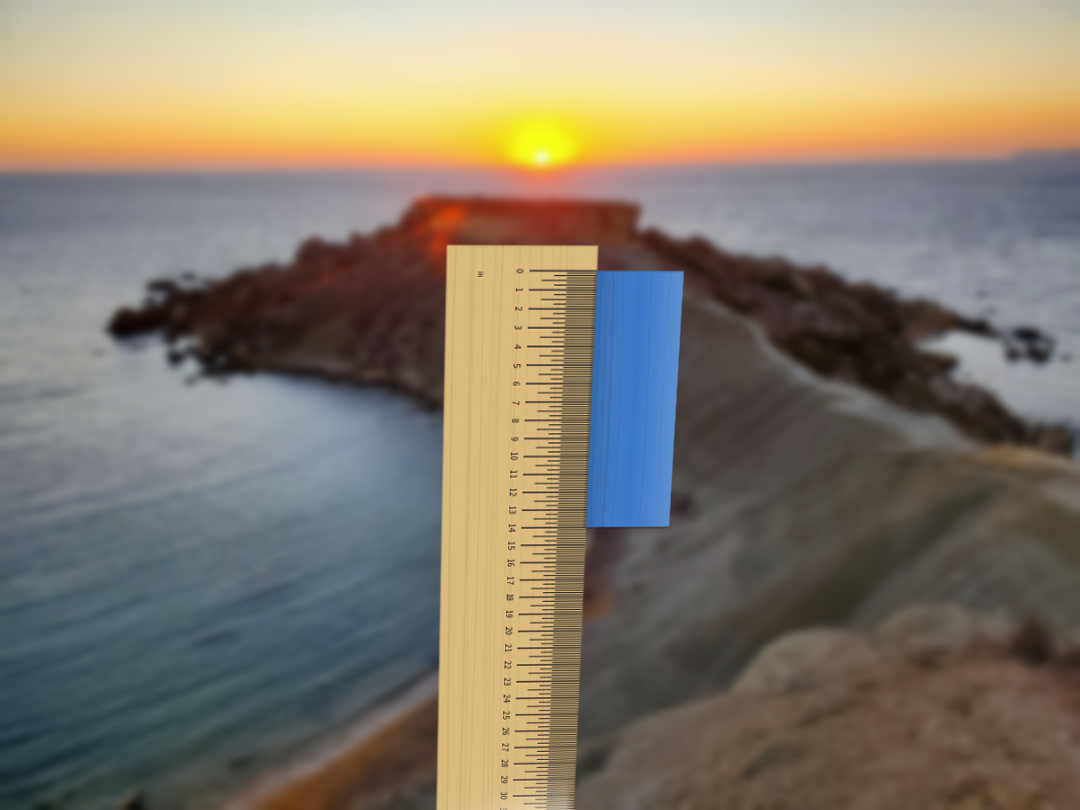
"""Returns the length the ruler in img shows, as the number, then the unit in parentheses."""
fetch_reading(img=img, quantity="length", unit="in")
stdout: 14 (in)
